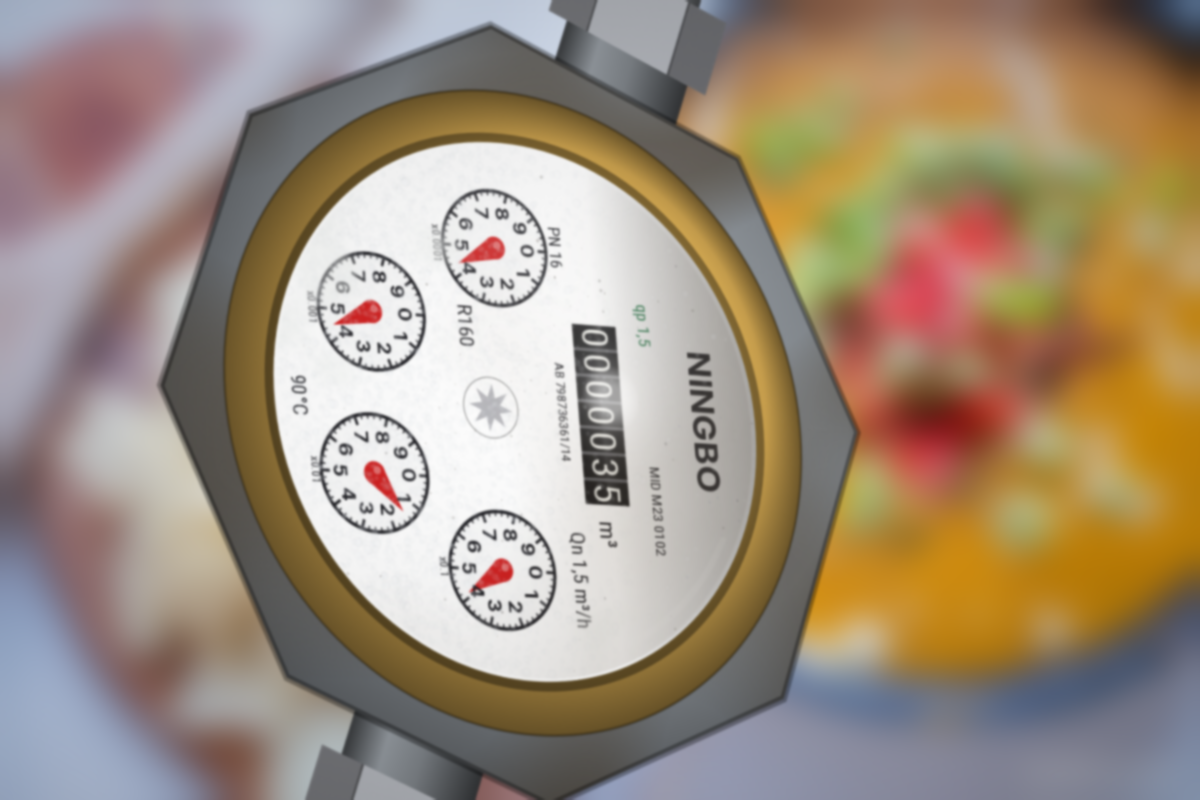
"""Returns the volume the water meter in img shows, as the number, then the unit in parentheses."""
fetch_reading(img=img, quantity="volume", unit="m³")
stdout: 35.4144 (m³)
